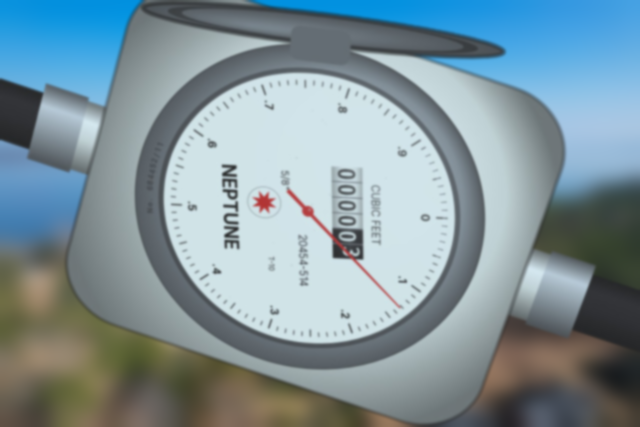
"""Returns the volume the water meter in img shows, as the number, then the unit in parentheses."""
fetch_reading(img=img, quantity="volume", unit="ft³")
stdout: 3.13 (ft³)
